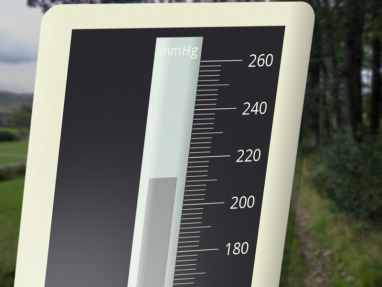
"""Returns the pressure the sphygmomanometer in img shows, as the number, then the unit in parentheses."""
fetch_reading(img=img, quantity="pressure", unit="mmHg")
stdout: 212 (mmHg)
